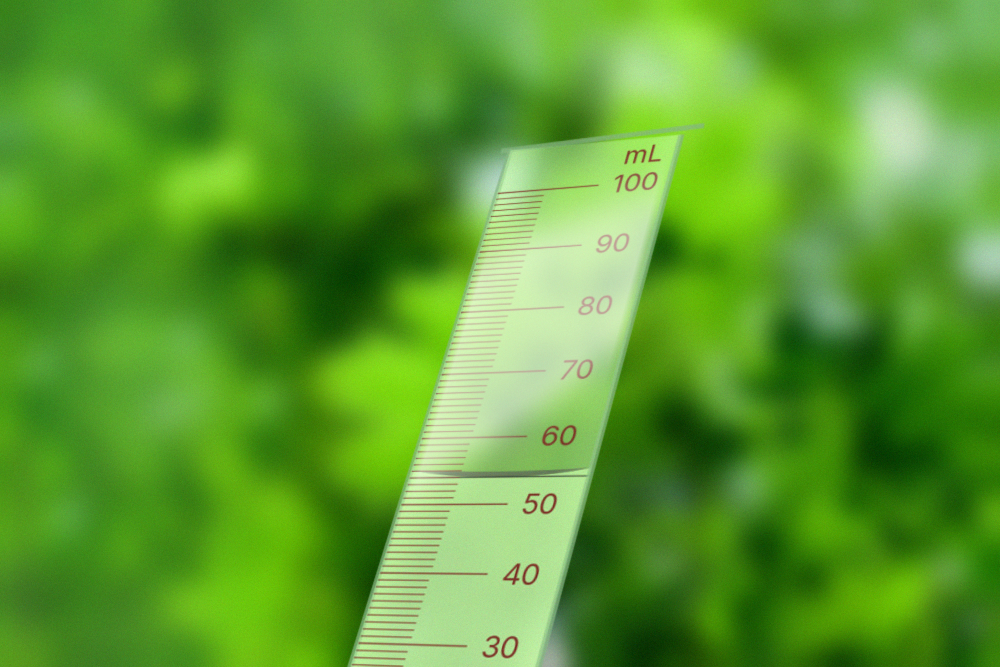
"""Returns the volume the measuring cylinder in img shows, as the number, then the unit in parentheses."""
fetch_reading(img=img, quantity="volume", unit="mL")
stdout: 54 (mL)
